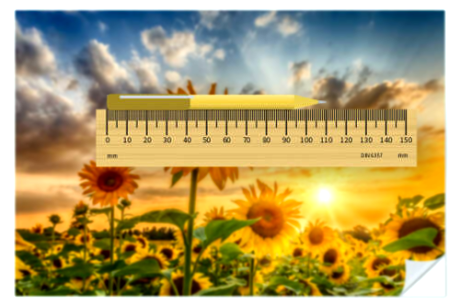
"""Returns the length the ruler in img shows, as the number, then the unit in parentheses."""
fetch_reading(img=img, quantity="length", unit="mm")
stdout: 110 (mm)
